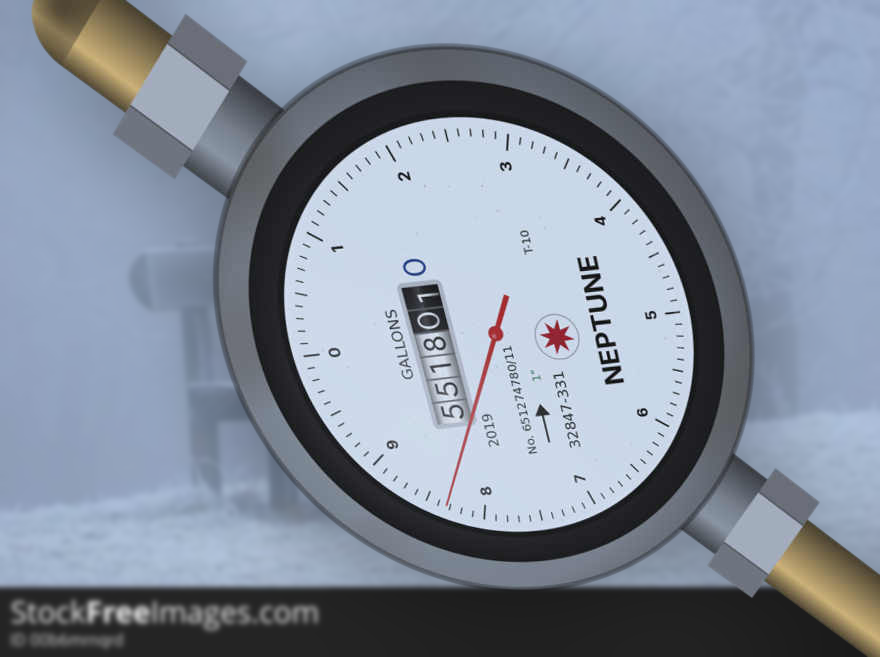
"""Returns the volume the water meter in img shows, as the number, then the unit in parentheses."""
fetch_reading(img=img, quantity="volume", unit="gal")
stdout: 5518008.3 (gal)
